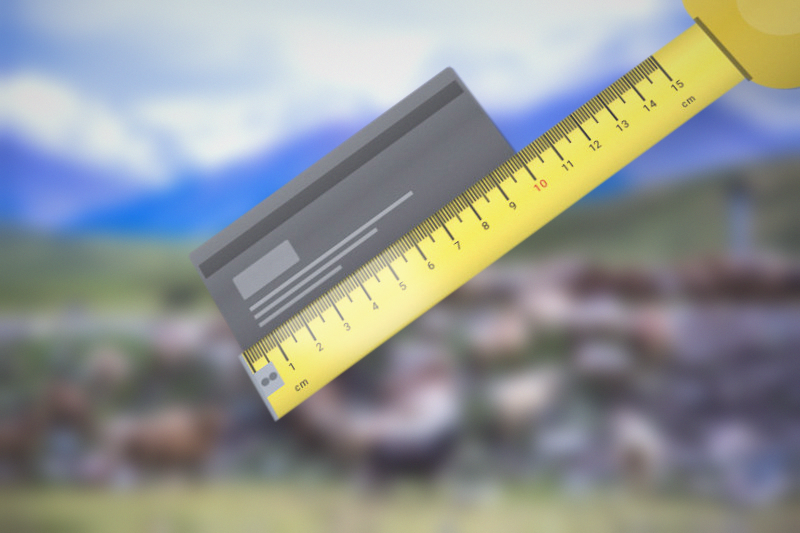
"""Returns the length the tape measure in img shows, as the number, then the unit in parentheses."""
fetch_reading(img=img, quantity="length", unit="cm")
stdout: 10 (cm)
